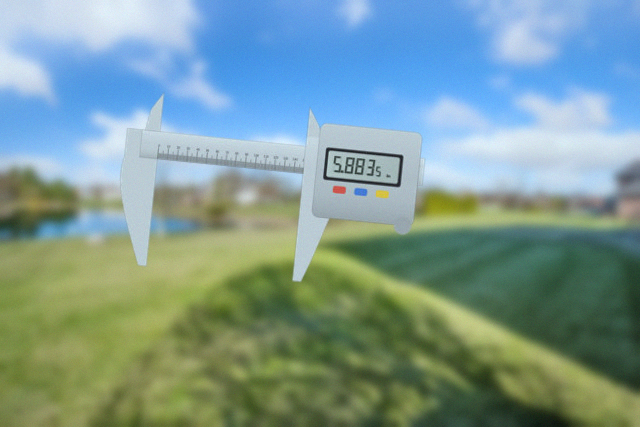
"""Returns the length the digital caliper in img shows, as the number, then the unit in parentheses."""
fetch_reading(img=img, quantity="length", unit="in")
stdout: 5.8835 (in)
